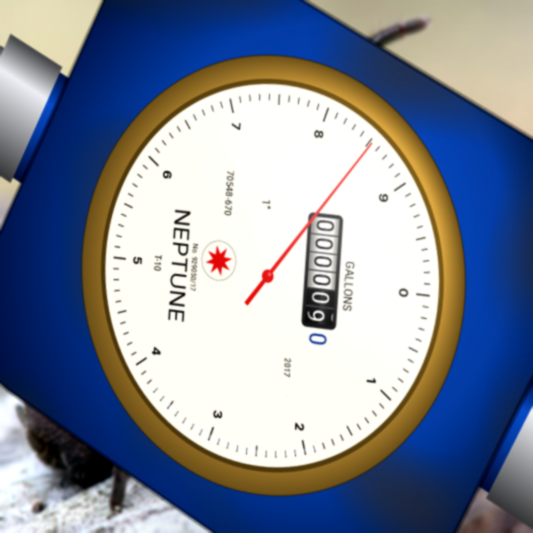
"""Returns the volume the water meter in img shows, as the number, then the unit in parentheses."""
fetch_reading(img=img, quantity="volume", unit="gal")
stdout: 88.5 (gal)
